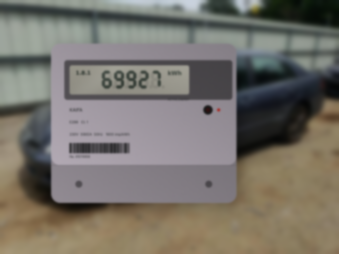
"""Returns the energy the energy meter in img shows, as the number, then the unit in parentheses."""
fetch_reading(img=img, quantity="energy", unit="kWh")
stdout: 69927 (kWh)
